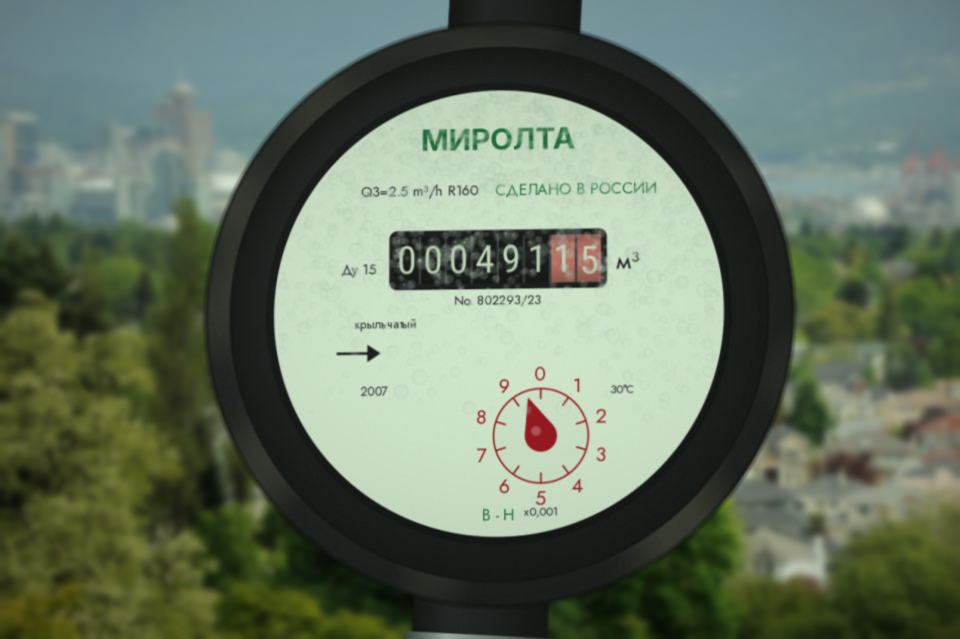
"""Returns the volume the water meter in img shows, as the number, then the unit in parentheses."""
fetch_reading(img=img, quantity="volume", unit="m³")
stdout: 491.149 (m³)
